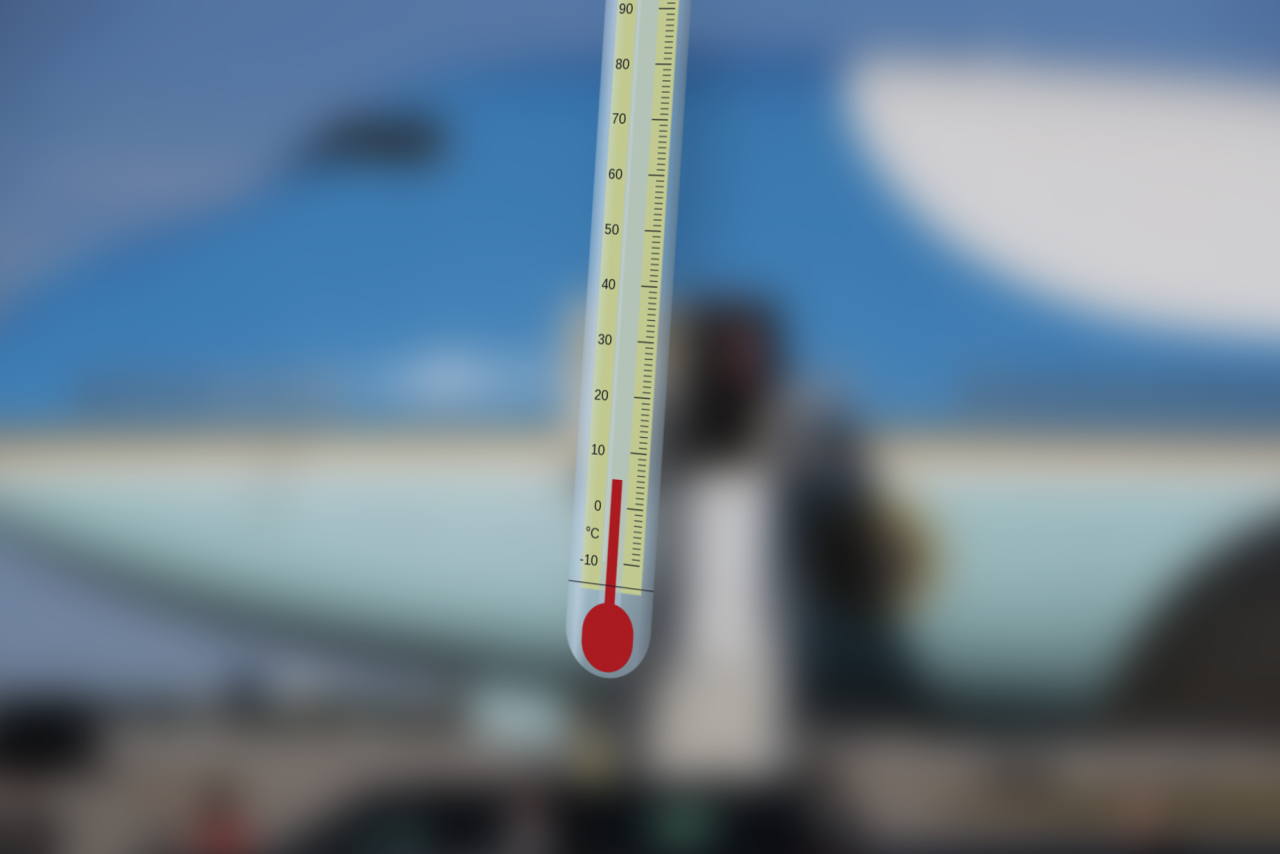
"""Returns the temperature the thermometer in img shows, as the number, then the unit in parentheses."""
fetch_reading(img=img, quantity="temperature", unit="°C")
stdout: 5 (°C)
